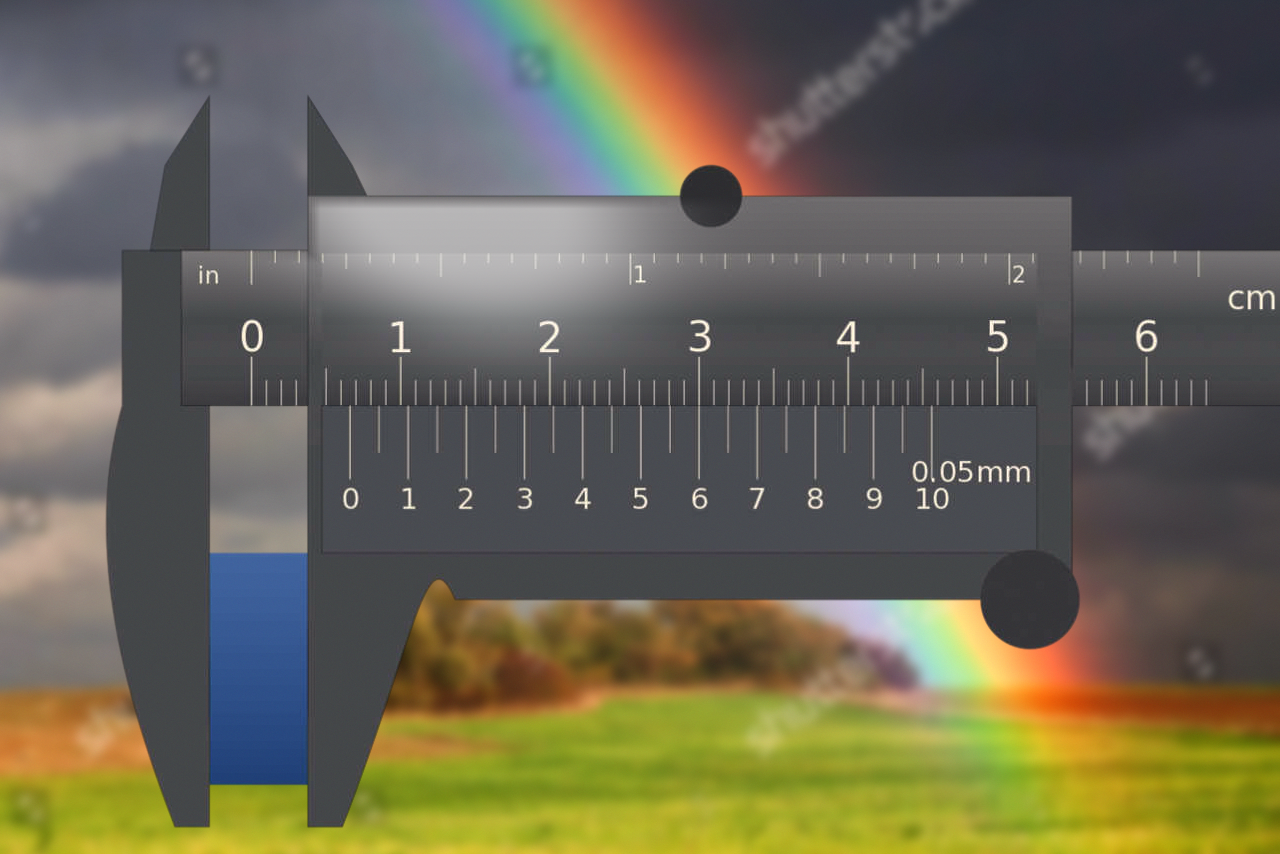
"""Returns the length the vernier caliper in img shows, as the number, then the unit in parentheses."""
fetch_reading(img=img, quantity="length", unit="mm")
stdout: 6.6 (mm)
